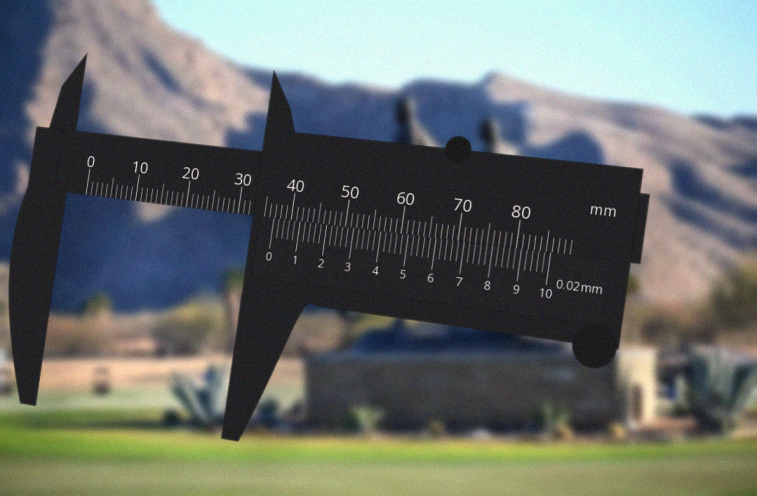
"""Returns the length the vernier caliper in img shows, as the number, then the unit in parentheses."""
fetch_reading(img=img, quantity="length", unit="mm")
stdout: 36.8 (mm)
